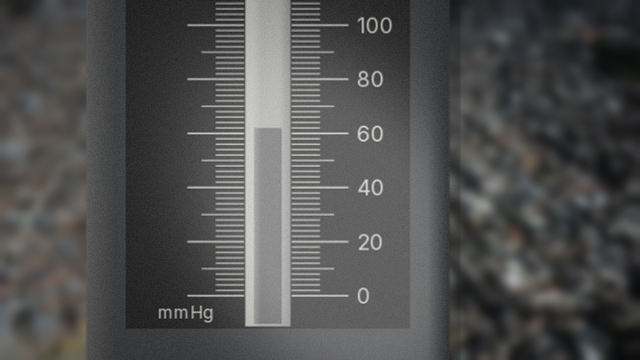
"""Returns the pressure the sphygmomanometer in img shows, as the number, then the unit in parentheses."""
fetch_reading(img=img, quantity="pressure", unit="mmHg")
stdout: 62 (mmHg)
